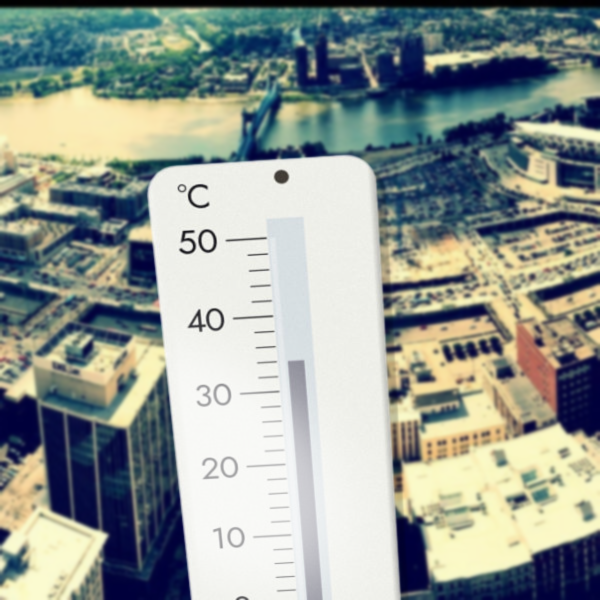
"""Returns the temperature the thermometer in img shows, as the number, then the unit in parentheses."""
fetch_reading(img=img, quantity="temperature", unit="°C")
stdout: 34 (°C)
